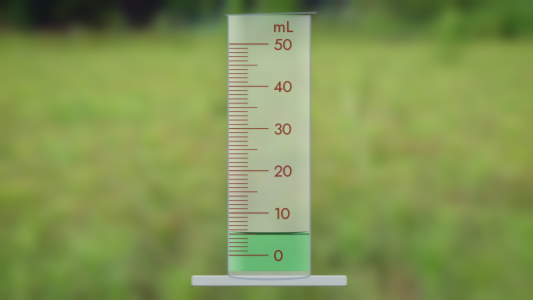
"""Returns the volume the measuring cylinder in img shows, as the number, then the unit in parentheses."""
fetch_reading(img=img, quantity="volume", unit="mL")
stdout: 5 (mL)
